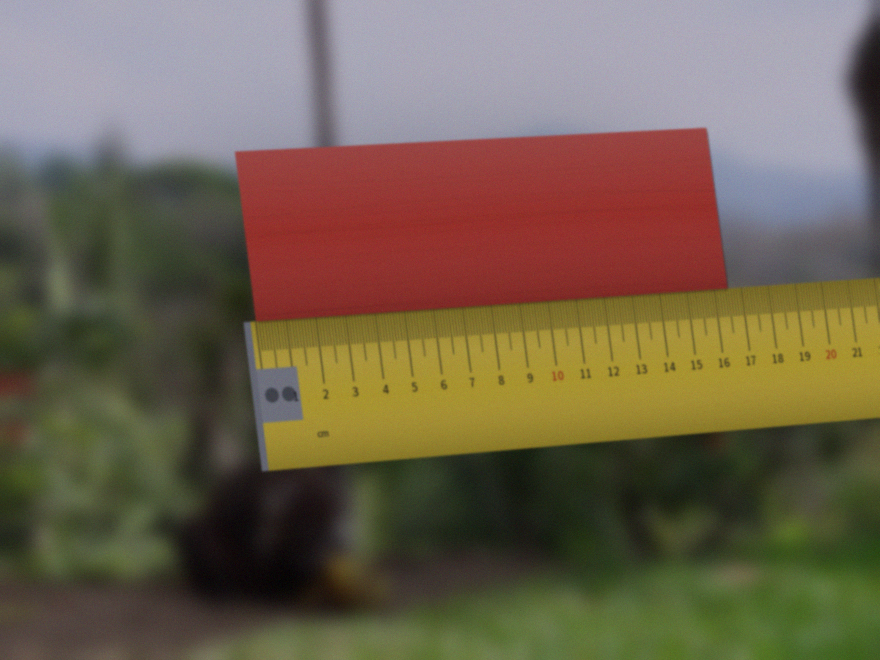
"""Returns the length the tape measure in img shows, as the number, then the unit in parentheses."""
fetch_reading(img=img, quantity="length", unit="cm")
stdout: 16.5 (cm)
